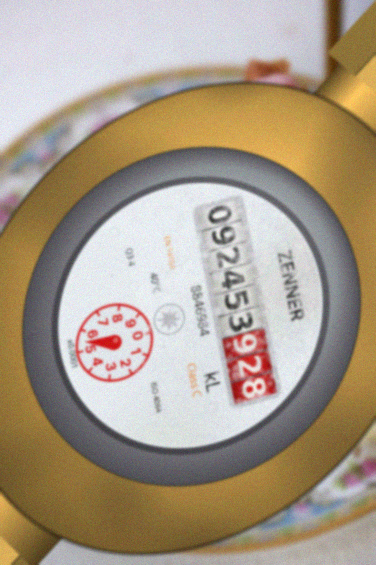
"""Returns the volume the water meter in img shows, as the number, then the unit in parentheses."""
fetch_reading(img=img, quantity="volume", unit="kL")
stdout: 92453.9285 (kL)
